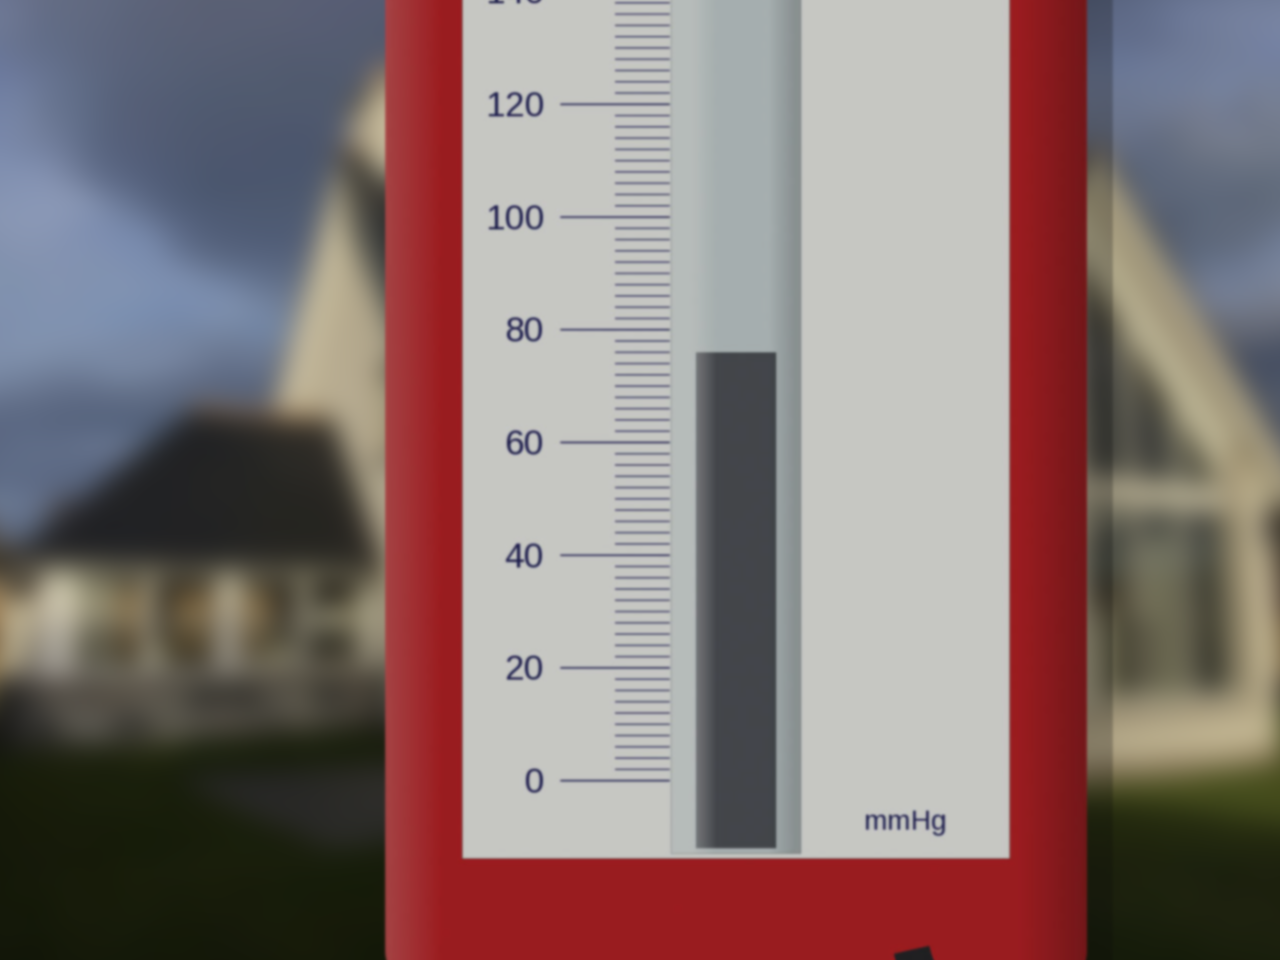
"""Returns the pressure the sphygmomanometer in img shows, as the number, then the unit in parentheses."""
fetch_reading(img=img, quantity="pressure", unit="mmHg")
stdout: 76 (mmHg)
